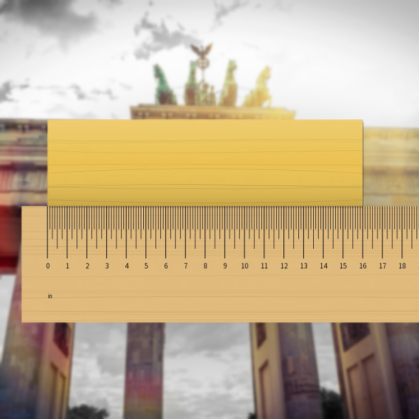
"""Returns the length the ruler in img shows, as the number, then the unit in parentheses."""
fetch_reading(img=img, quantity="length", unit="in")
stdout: 16 (in)
